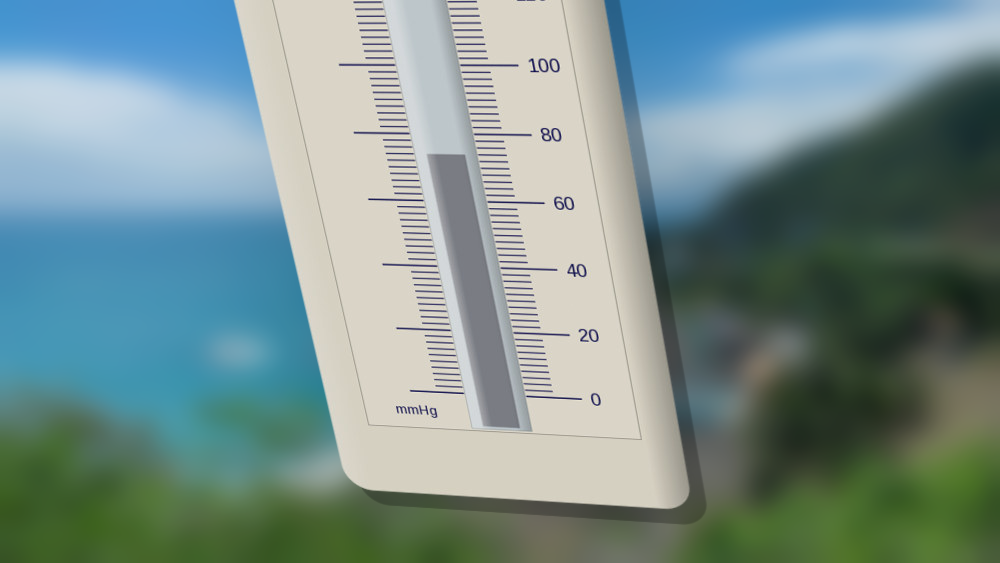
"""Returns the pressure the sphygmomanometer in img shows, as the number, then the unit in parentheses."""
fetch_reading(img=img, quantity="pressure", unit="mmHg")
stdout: 74 (mmHg)
